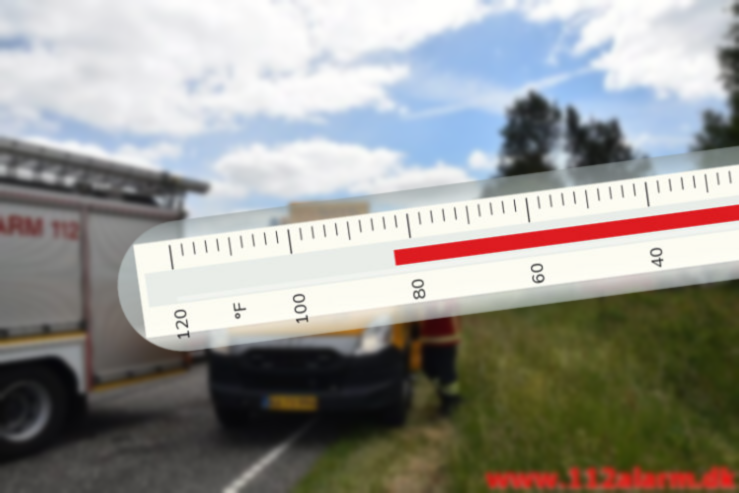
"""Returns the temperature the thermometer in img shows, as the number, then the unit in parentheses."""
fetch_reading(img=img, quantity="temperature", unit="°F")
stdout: 83 (°F)
